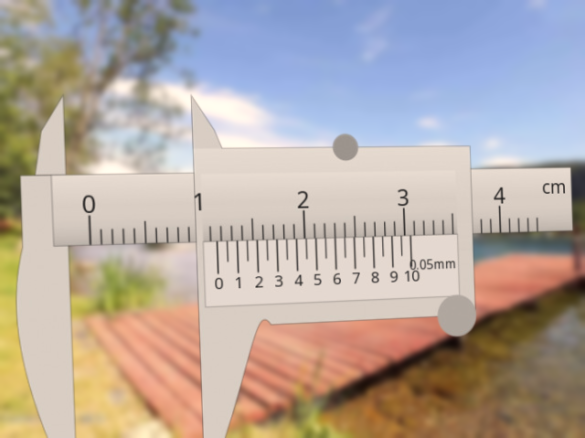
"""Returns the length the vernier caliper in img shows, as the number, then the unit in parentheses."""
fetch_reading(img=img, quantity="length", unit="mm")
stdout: 11.6 (mm)
